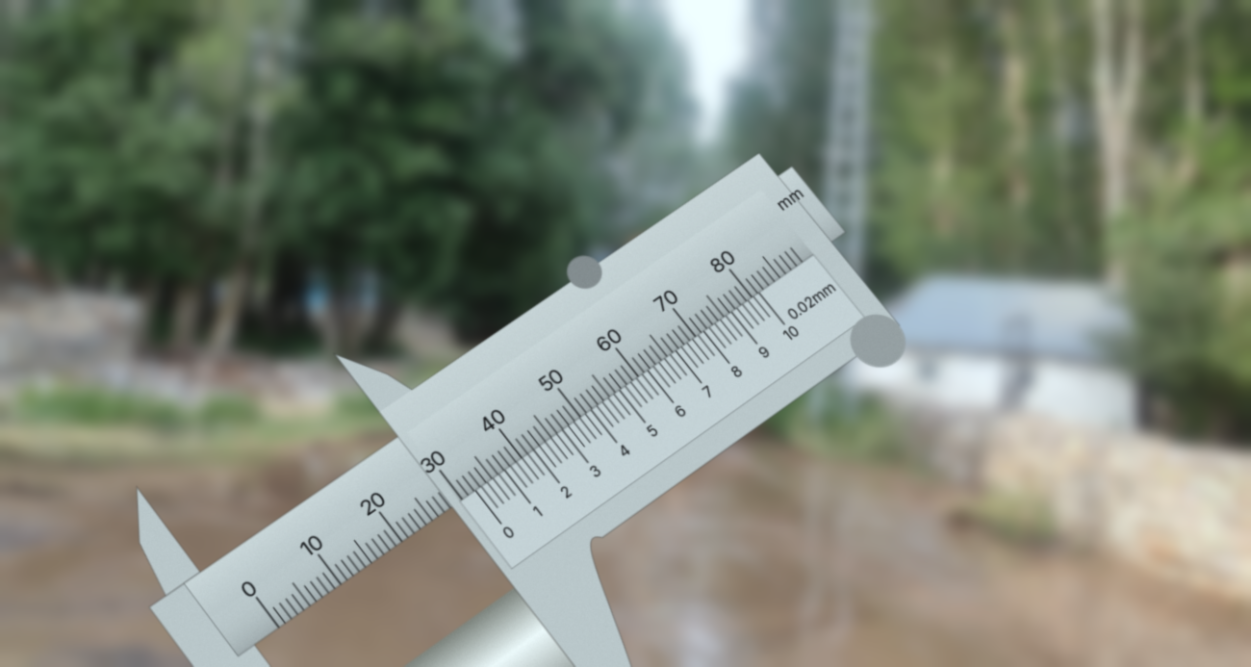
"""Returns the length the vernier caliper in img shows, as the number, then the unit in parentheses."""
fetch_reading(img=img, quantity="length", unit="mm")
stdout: 32.2 (mm)
